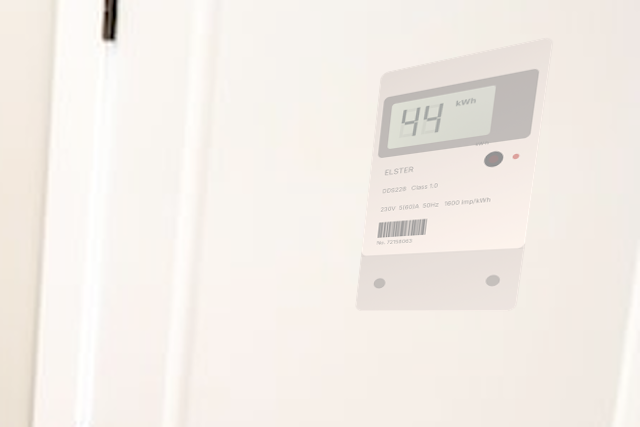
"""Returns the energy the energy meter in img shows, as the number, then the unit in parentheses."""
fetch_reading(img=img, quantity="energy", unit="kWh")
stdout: 44 (kWh)
